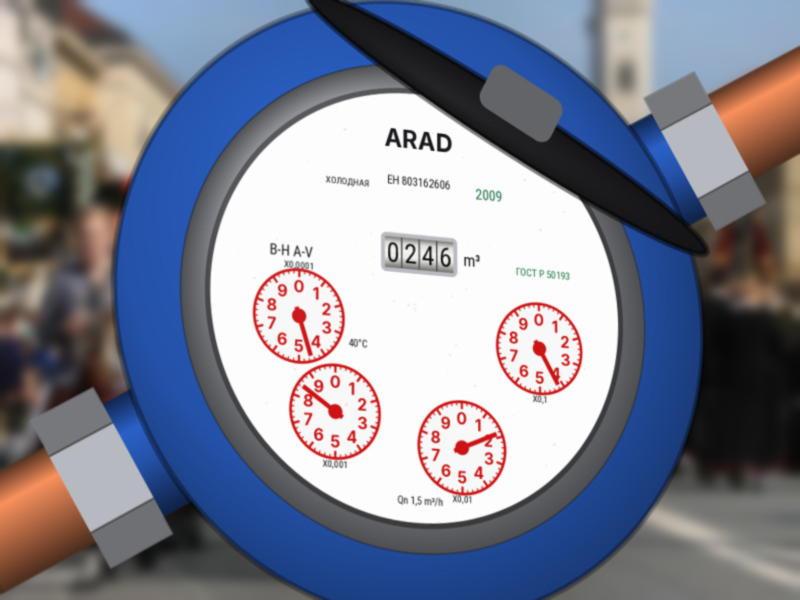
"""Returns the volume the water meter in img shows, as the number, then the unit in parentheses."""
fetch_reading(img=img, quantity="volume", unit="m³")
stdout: 246.4184 (m³)
